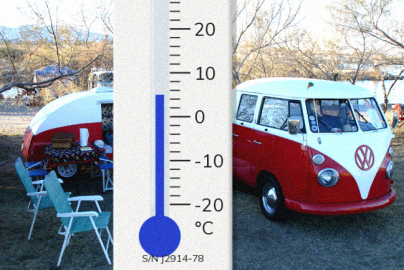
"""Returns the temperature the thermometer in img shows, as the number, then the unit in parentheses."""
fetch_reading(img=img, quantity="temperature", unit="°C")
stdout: 5 (°C)
